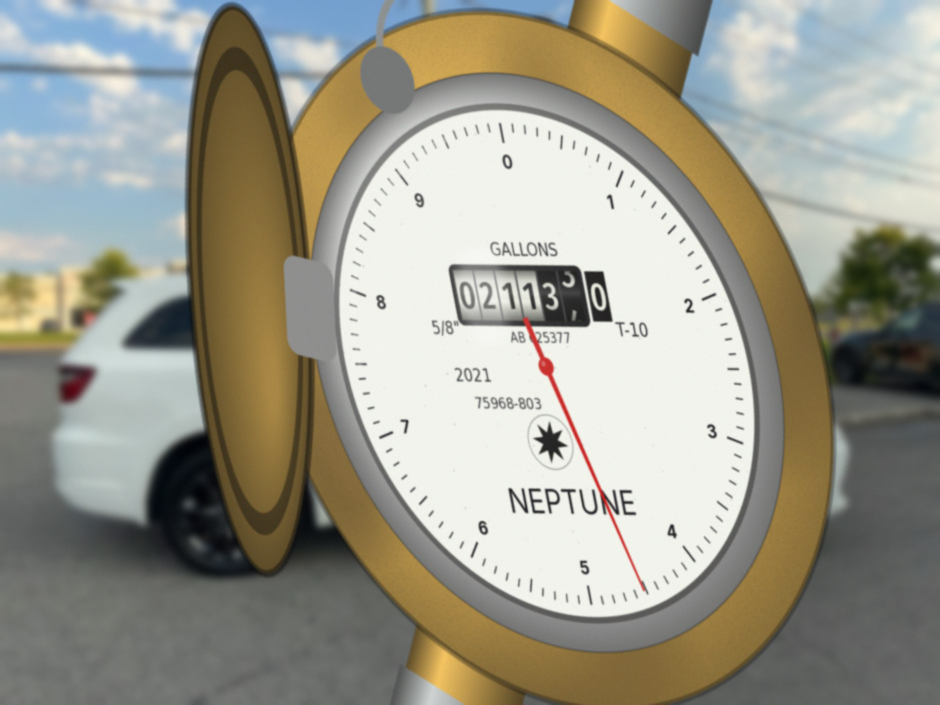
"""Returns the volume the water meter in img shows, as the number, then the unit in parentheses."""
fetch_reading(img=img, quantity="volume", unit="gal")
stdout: 211334.5 (gal)
